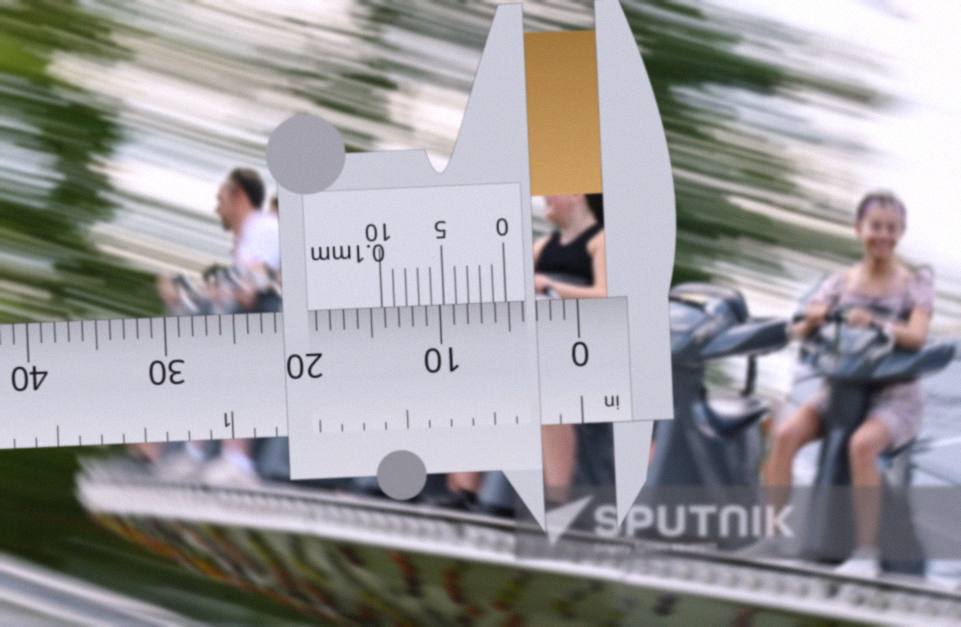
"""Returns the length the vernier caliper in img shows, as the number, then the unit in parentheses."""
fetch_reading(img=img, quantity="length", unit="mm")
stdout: 5.2 (mm)
